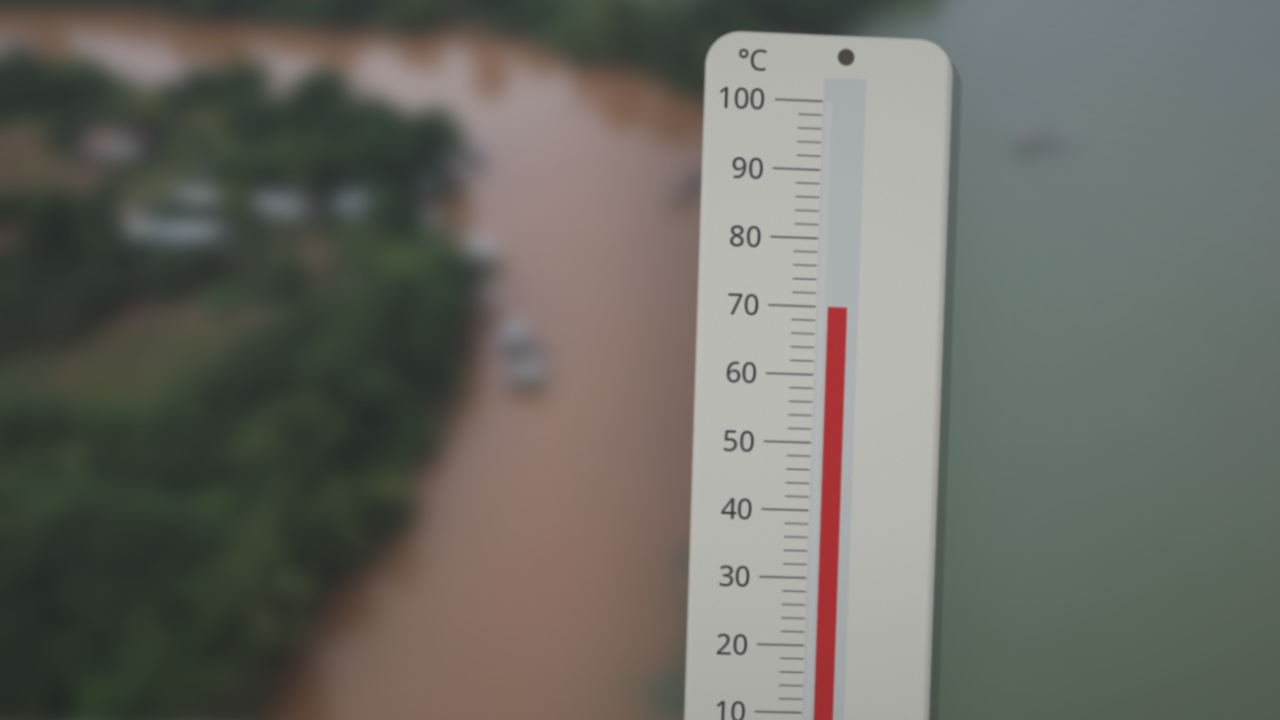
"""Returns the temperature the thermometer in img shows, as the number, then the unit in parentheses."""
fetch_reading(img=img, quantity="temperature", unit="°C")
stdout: 70 (°C)
